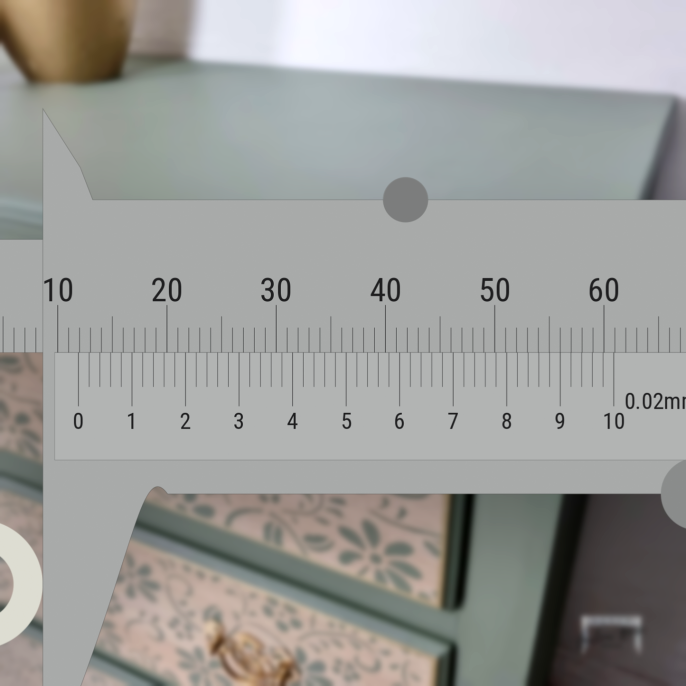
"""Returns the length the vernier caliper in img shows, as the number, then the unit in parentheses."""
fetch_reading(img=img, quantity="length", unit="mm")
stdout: 11.9 (mm)
